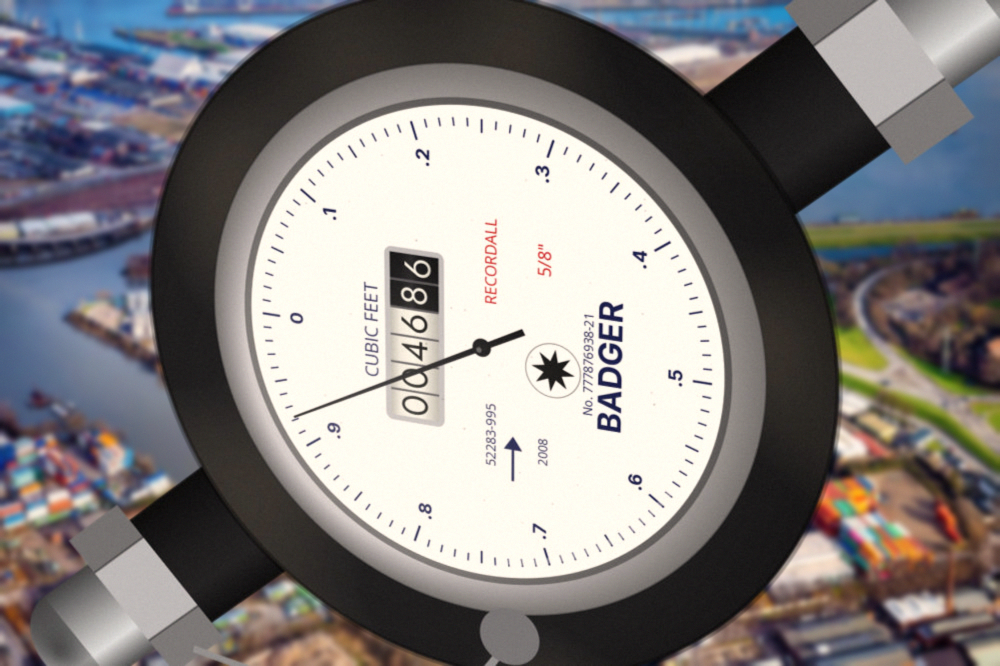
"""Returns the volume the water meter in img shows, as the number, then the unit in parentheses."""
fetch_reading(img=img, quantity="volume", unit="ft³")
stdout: 4685.92 (ft³)
